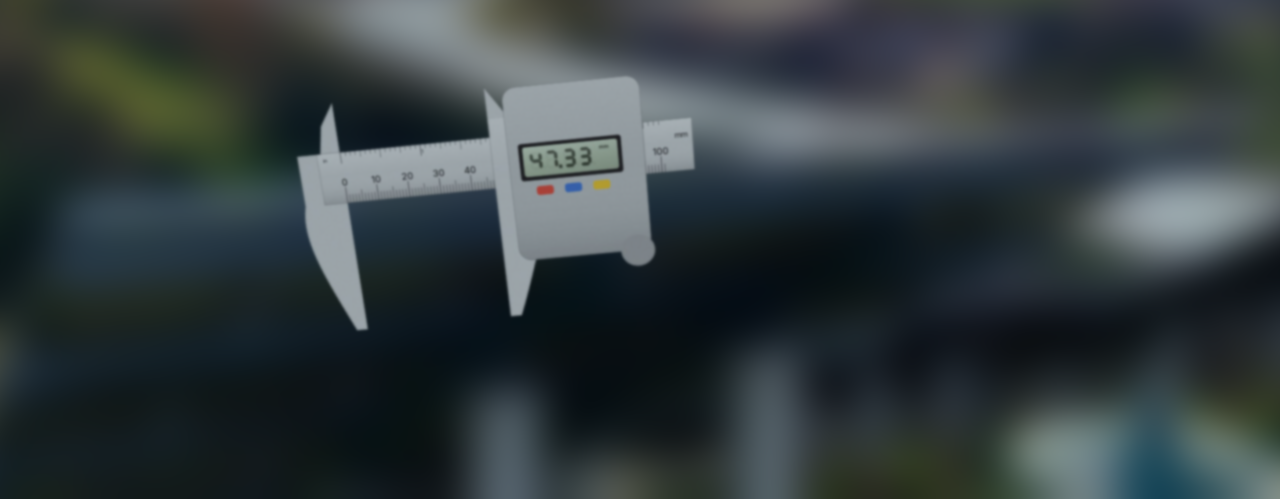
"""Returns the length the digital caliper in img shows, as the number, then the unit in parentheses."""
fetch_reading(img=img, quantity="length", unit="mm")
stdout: 47.33 (mm)
